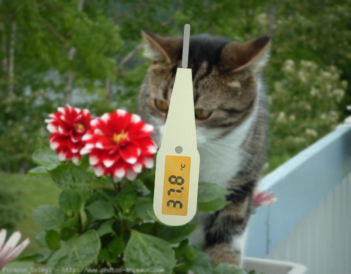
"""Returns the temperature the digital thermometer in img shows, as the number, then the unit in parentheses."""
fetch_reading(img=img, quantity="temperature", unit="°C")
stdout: 37.8 (°C)
